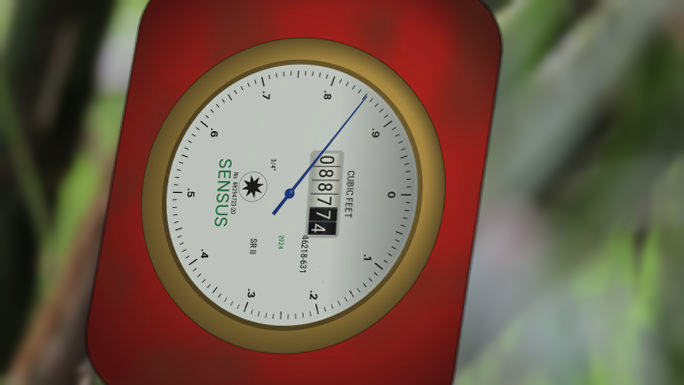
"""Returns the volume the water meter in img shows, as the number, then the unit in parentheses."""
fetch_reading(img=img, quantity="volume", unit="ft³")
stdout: 88773.85 (ft³)
